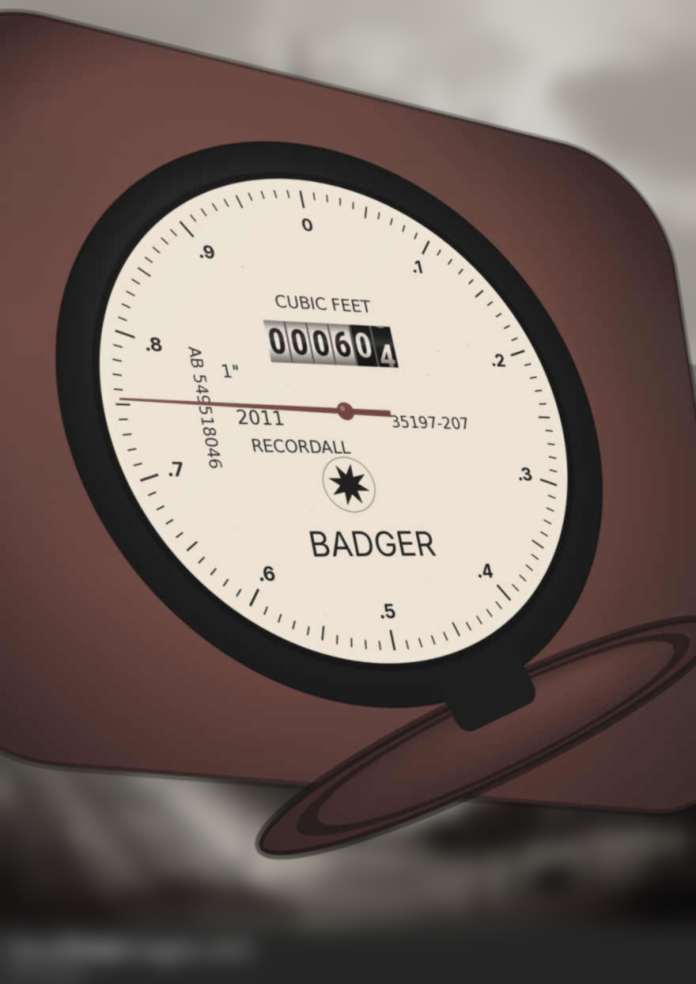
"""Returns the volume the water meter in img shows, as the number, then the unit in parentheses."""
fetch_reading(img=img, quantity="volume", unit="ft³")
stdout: 603.75 (ft³)
